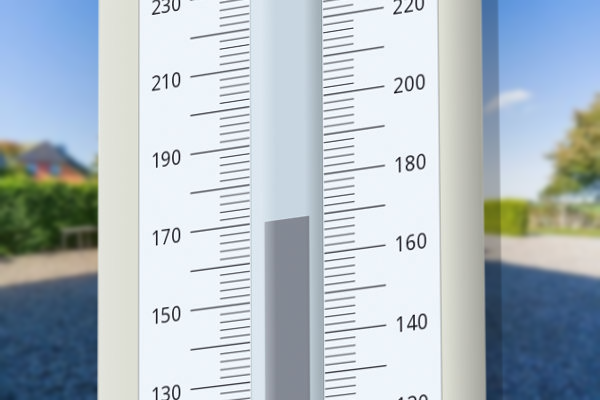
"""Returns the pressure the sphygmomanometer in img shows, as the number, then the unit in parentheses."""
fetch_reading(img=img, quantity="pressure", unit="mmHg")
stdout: 170 (mmHg)
